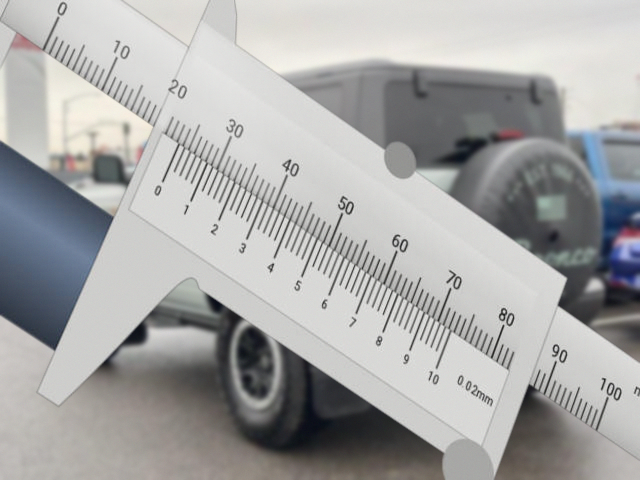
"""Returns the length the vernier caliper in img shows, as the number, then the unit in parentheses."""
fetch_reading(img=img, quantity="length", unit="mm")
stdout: 23.4 (mm)
